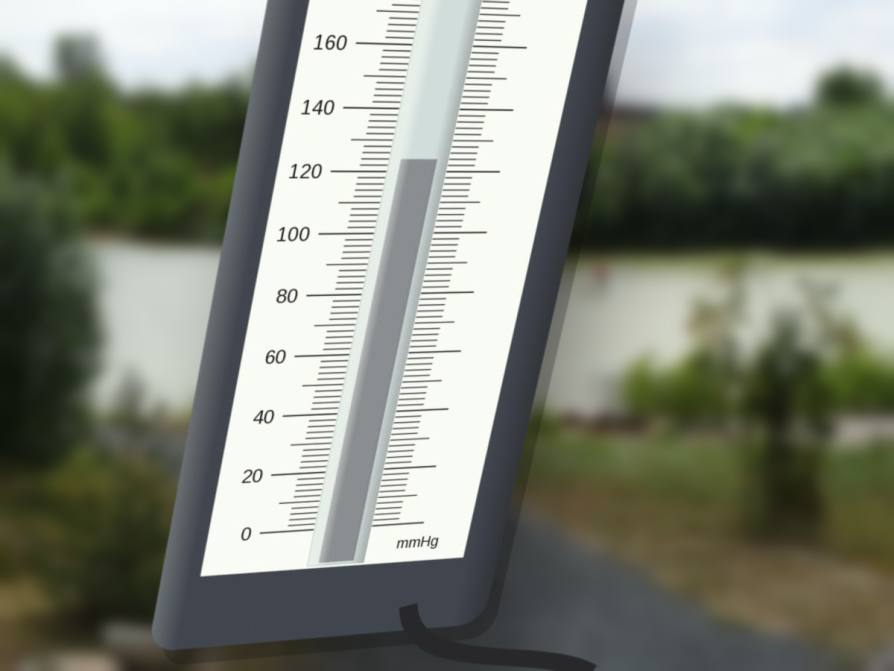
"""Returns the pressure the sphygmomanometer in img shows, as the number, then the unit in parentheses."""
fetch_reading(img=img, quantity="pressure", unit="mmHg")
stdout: 124 (mmHg)
